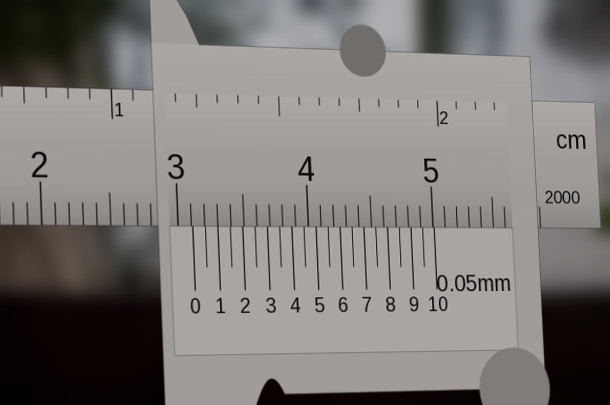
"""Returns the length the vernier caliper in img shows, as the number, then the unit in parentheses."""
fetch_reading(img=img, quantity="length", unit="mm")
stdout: 31.1 (mm)
